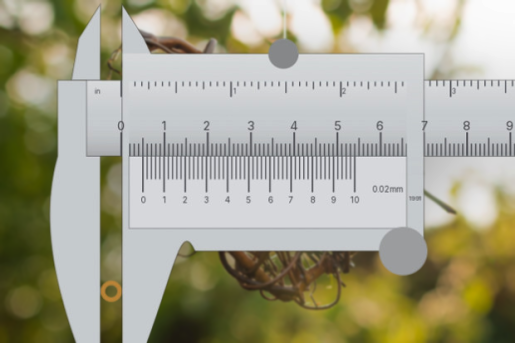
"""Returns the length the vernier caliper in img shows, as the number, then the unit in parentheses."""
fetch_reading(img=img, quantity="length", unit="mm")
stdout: 5.0 (mm)
